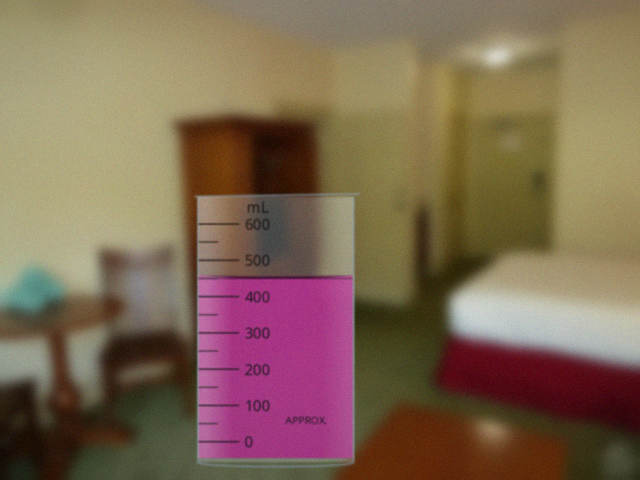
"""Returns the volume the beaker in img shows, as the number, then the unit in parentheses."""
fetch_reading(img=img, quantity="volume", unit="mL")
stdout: 450 (mL)
